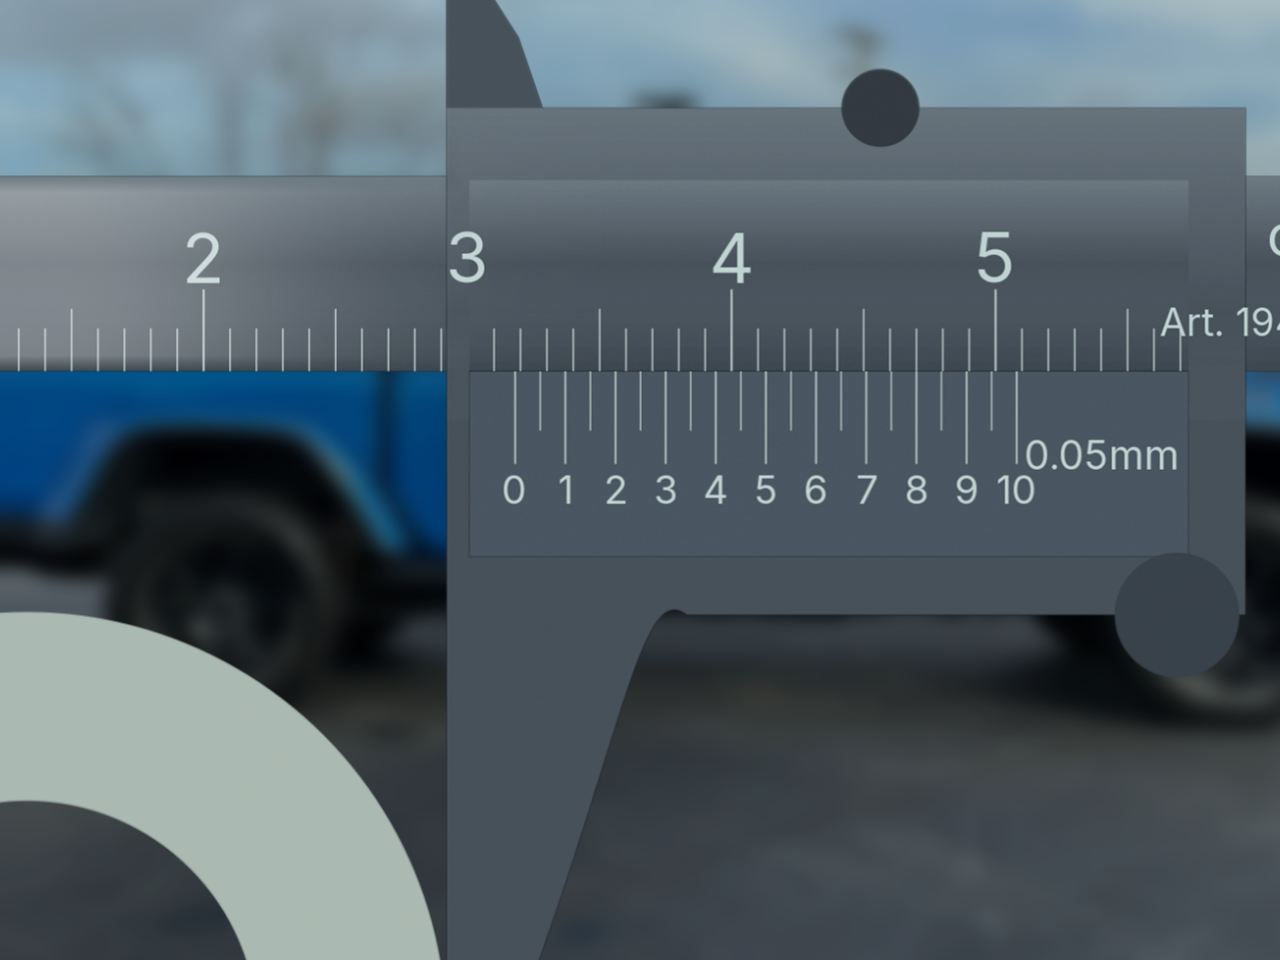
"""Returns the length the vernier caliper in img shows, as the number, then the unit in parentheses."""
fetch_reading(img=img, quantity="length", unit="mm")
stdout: 31.80 (mm)
